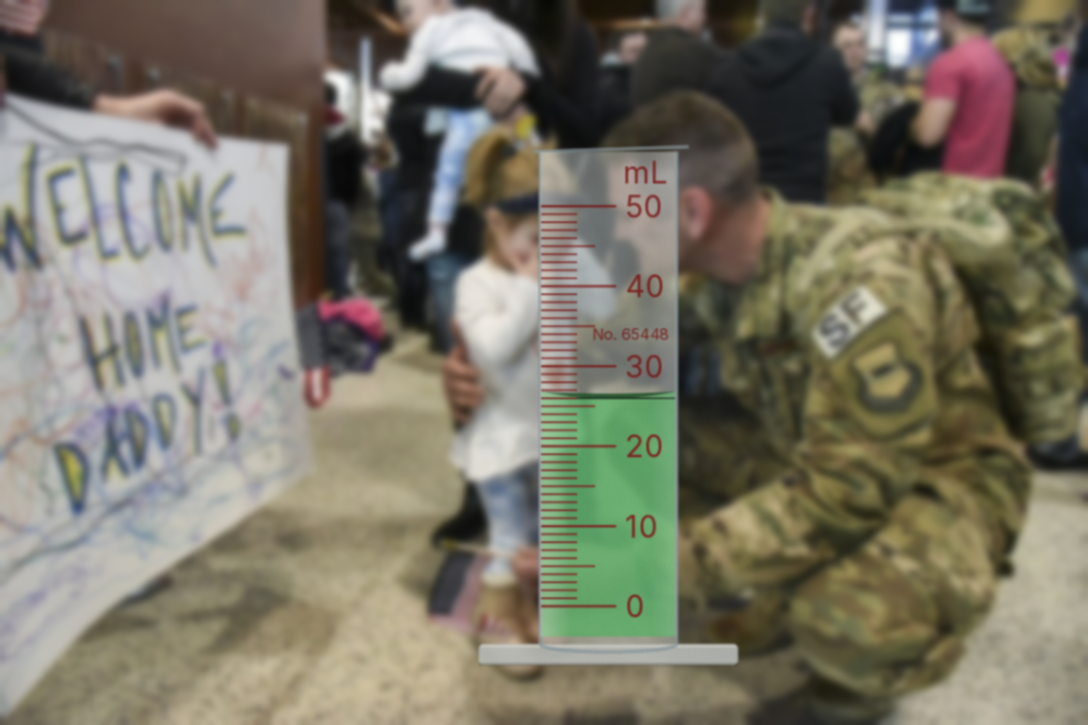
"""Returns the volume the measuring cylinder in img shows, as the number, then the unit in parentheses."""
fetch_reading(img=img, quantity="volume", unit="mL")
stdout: 26 (mL)
